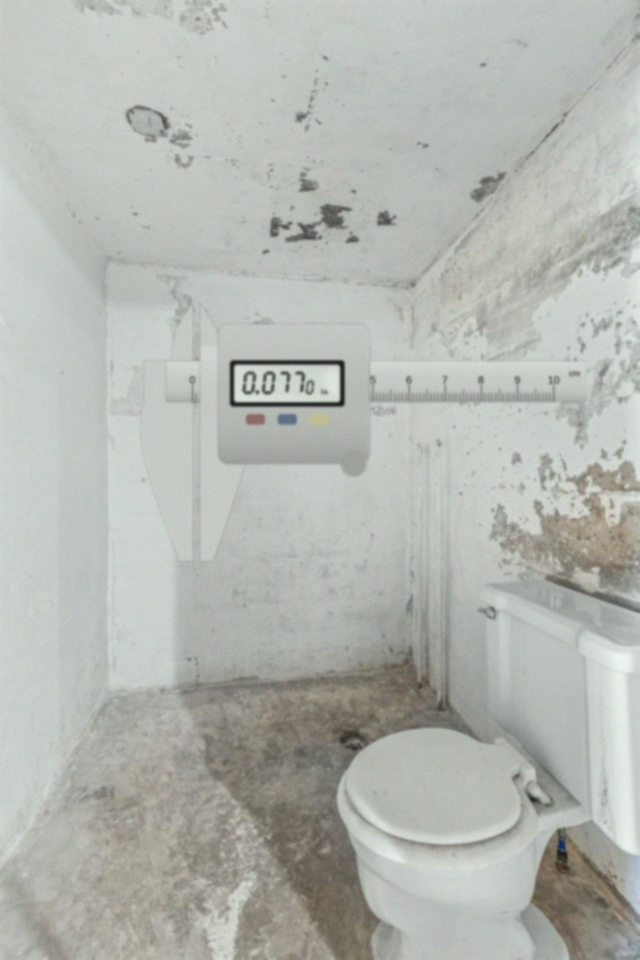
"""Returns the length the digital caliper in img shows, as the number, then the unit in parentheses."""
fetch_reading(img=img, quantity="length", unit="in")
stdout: 0.0770 (in)
